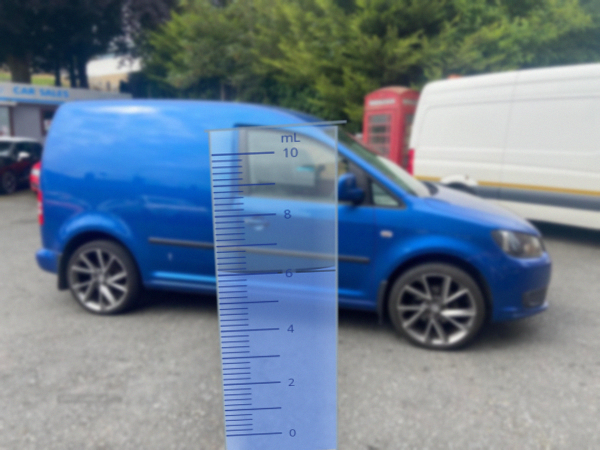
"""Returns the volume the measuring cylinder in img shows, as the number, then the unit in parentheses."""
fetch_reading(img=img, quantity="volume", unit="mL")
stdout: 6 (mL)
